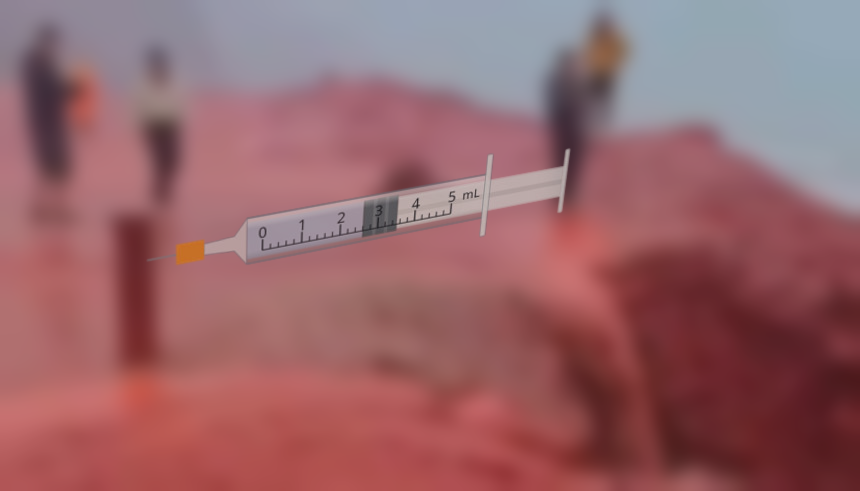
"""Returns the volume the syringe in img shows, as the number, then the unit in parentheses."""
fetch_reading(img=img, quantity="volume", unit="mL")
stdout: 2.6 (mL)
